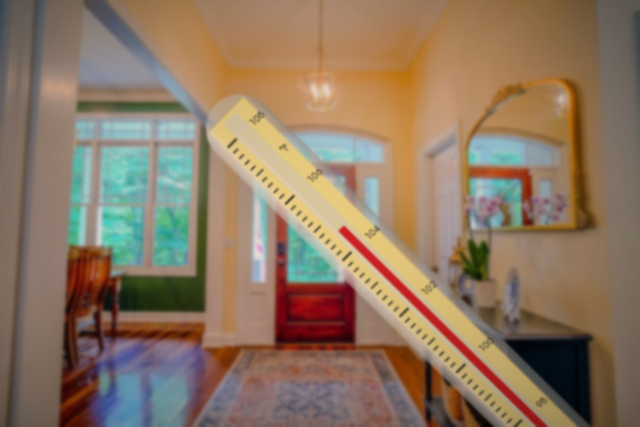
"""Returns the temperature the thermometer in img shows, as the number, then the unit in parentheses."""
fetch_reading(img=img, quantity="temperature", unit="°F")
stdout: 104.6 (°F)
